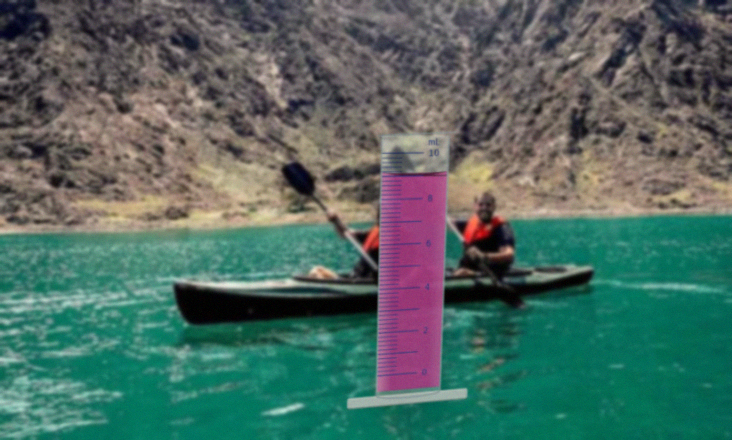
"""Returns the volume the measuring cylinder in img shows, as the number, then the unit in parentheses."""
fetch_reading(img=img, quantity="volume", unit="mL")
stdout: 9 (mL)
